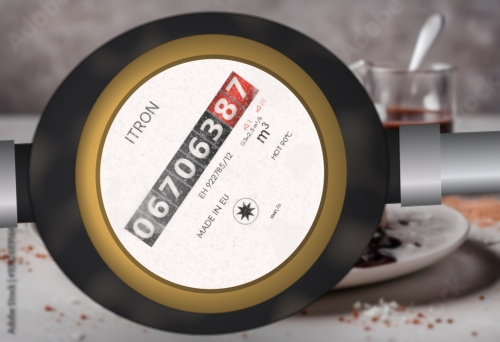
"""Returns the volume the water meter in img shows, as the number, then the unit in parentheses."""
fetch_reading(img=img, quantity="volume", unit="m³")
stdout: 67063.87 (m³)
